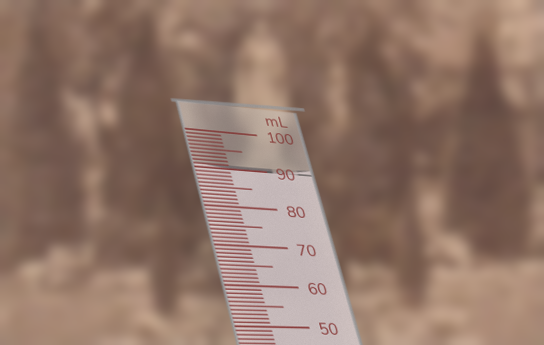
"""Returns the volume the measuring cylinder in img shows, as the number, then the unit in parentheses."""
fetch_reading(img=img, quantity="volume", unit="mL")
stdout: 90 (mL)
